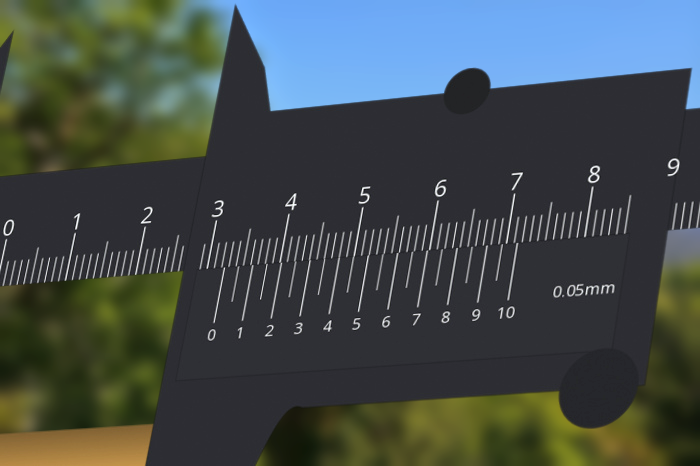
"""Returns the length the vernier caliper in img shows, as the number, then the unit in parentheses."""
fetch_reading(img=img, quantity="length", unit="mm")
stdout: 32.4 (mm)
